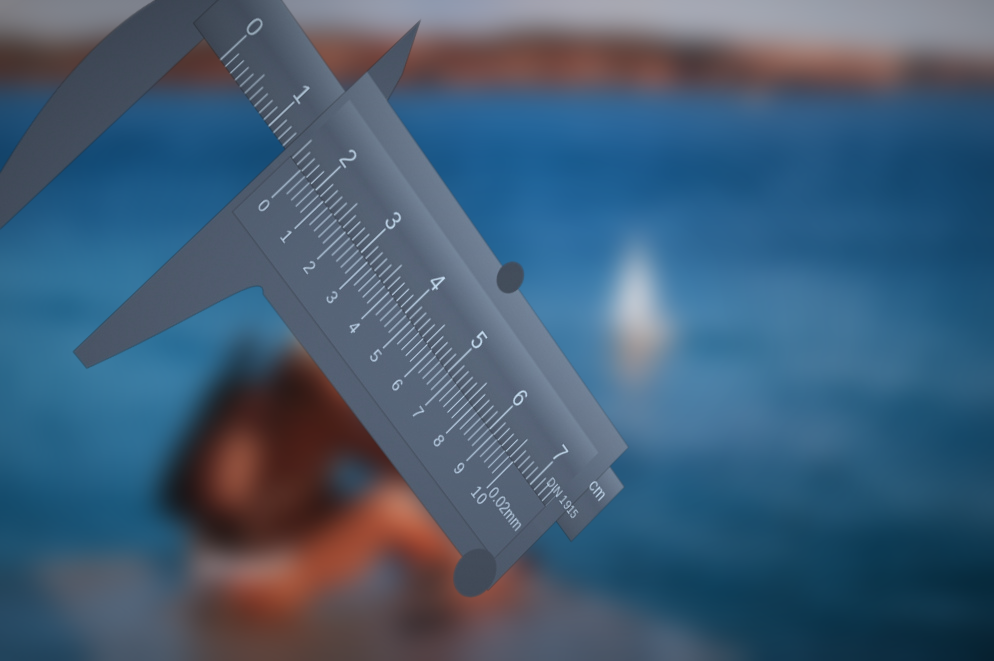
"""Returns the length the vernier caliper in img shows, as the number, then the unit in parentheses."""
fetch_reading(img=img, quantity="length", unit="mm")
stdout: 16.8 (mm)
